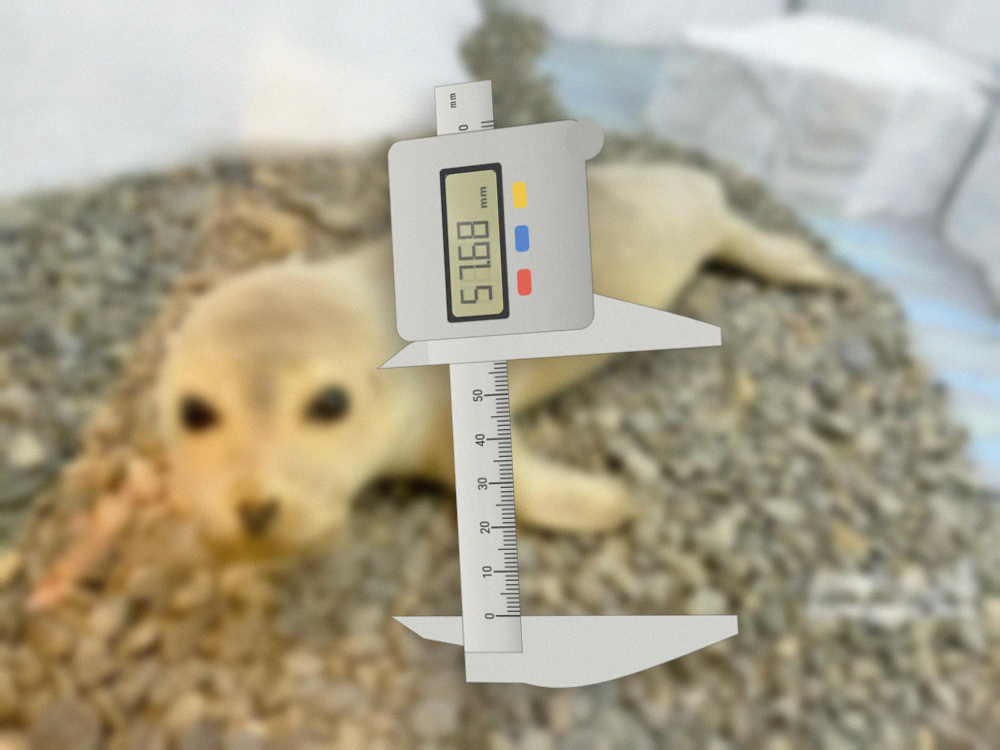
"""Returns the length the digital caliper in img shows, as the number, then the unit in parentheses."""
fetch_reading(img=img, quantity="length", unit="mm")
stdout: 57.68 (mm)
